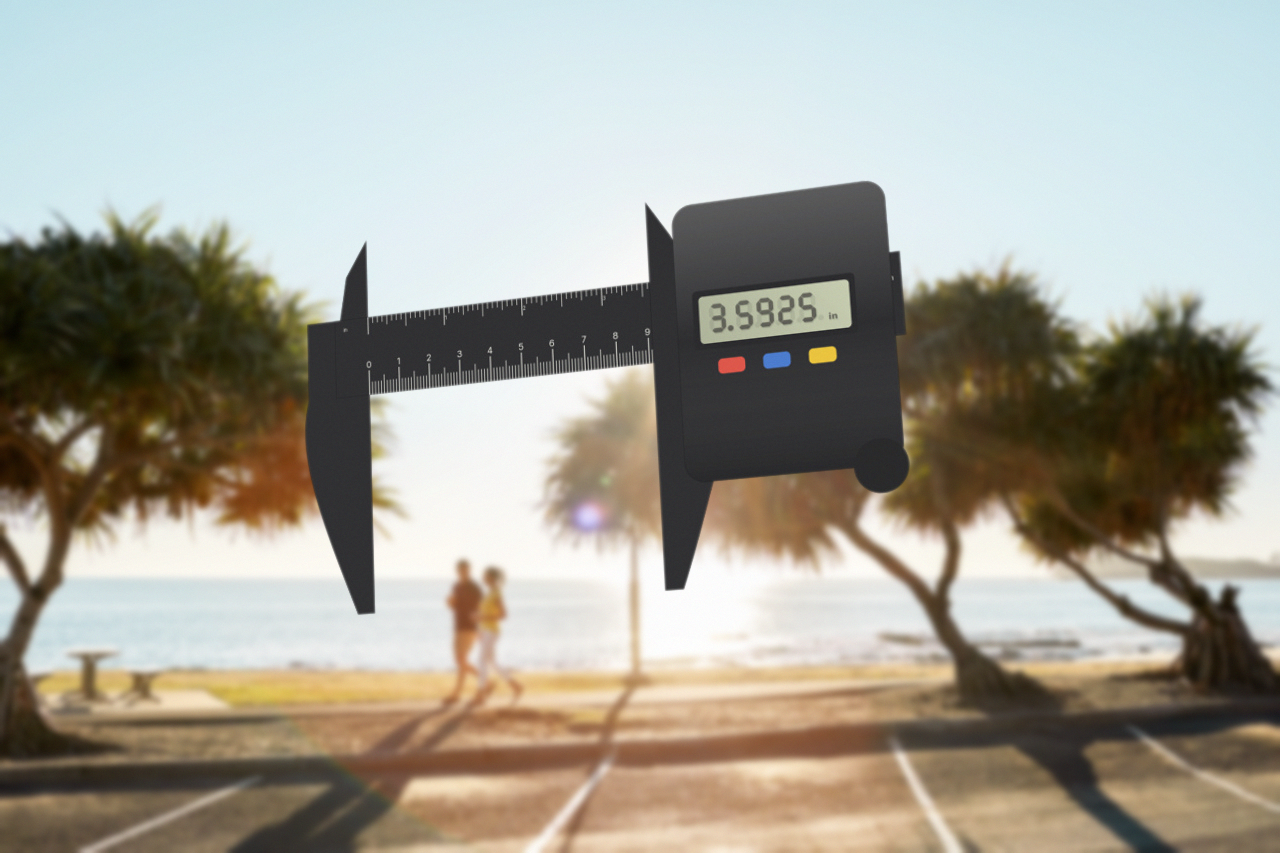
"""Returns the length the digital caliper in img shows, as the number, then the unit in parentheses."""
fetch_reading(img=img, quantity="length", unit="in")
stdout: 3.5925 (in)
